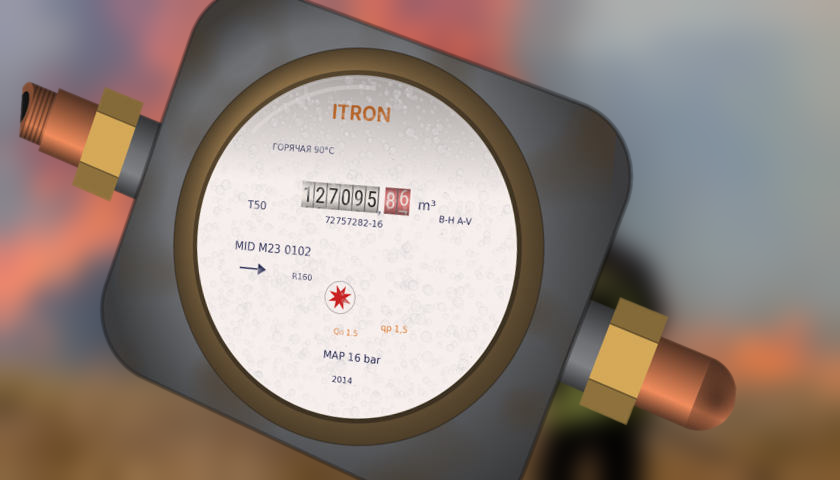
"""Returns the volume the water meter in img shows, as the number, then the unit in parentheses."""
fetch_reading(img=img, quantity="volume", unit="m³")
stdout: 127095.86 (m³)
